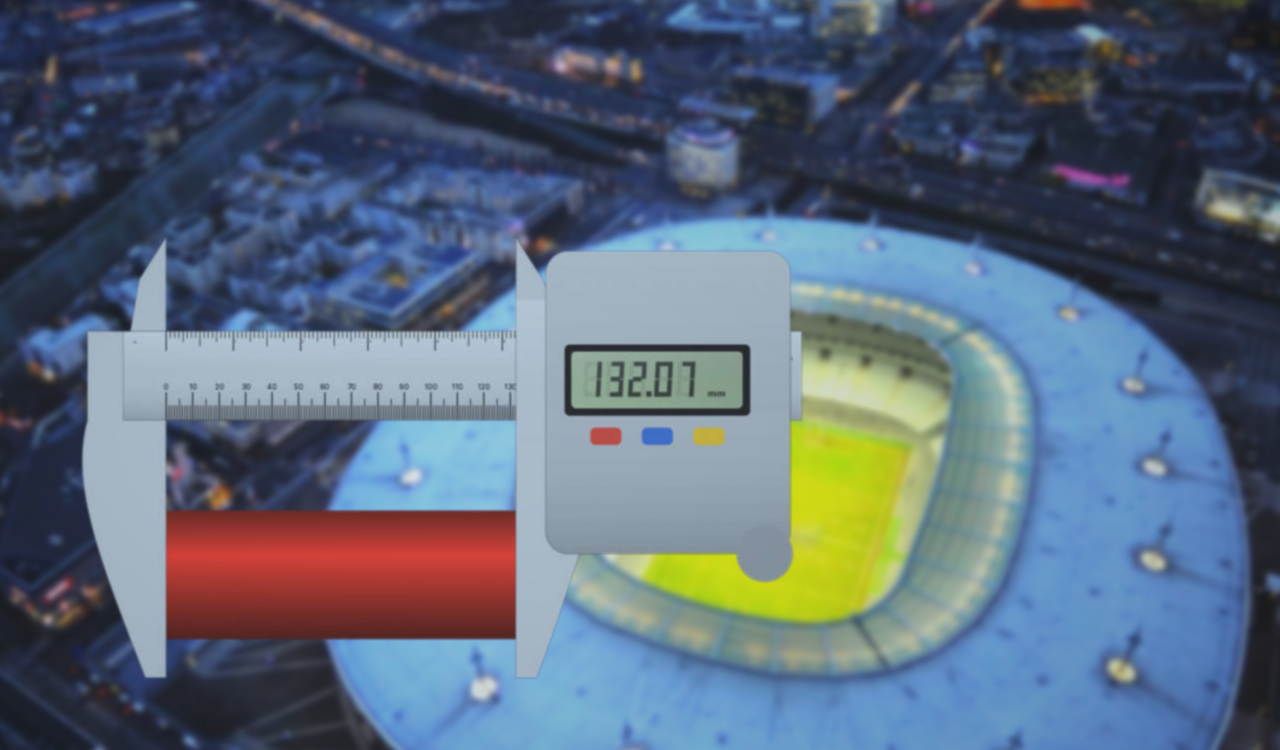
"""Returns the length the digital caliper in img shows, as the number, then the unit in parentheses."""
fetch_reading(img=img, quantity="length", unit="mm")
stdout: 132.07 (mm)
